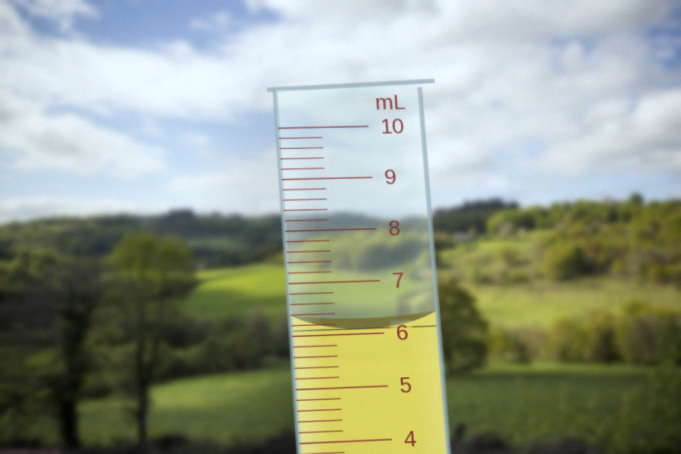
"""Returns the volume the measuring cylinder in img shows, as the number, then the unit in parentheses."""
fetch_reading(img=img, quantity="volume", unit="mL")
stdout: 6.1 (mL)
